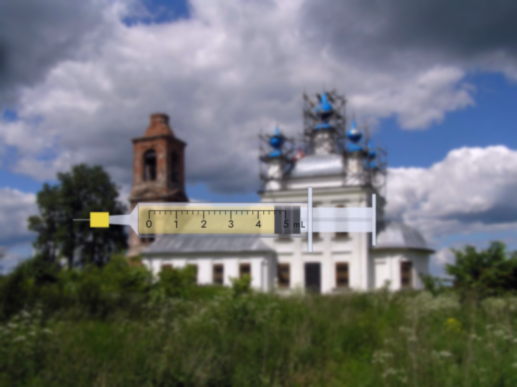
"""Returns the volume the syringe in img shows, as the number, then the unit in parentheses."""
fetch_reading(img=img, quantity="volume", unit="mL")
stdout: 4.6 (mL)
